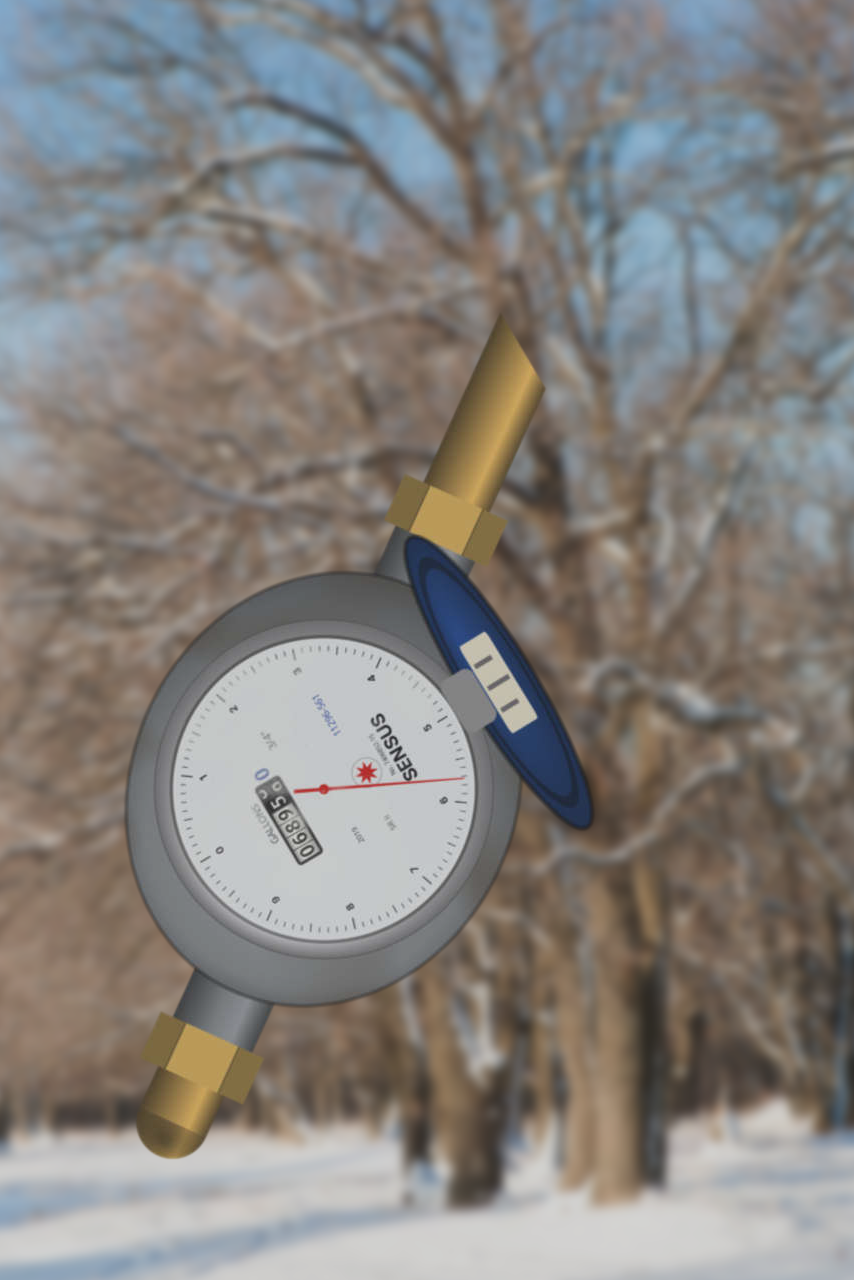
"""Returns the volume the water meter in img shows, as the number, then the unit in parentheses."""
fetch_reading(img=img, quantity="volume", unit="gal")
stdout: 689585.7 (gal)
